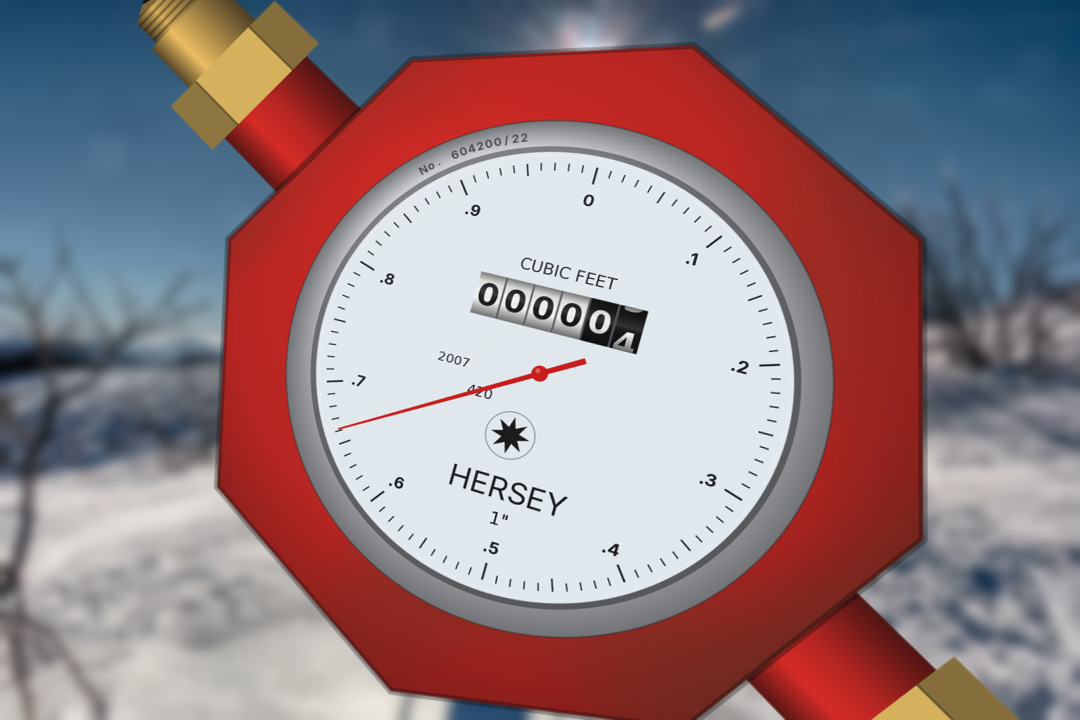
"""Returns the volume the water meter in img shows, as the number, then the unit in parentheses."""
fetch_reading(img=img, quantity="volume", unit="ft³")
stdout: 3.66 (ft³)
